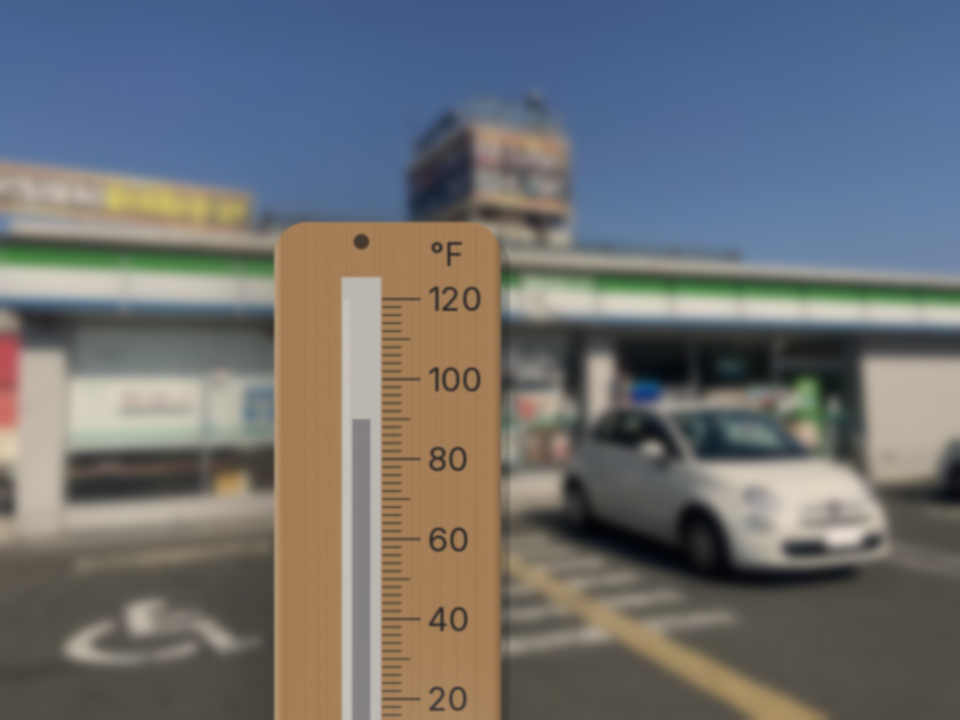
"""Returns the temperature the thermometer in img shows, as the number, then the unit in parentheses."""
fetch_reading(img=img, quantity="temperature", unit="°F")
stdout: 90 (°F)
